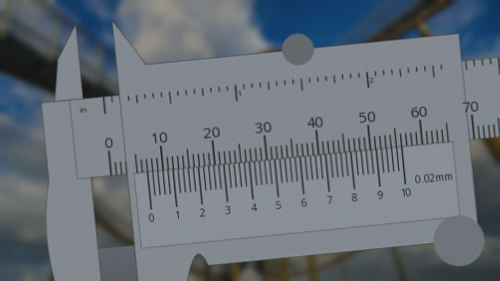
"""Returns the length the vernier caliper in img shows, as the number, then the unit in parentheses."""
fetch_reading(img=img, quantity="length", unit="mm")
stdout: 7.0 (mm)
